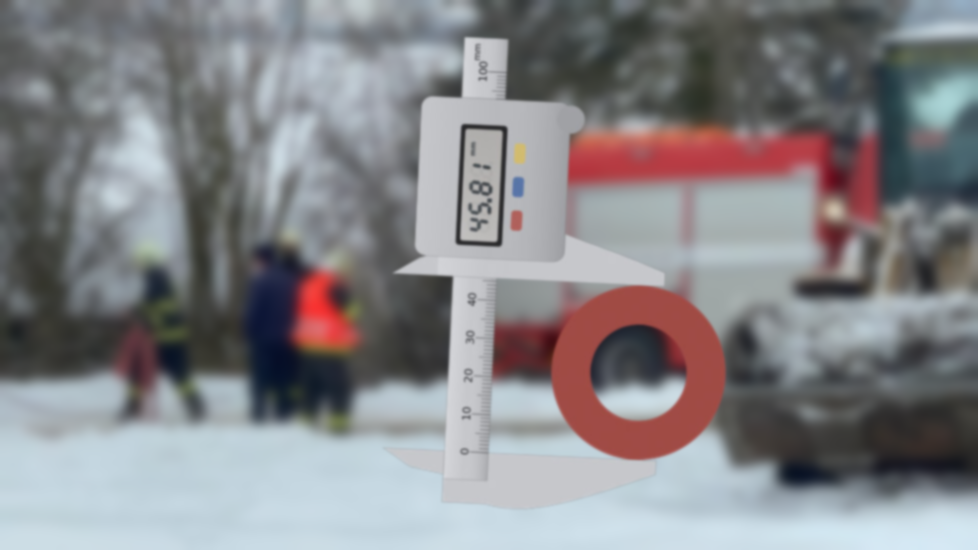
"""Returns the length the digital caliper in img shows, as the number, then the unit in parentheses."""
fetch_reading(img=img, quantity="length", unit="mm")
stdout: 45.81 (mm)
